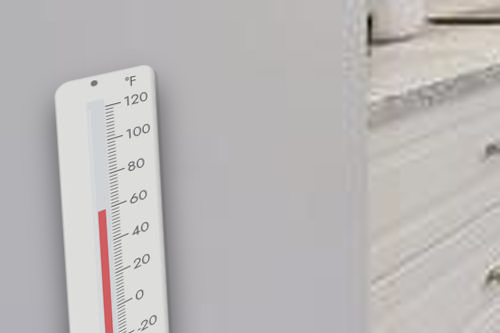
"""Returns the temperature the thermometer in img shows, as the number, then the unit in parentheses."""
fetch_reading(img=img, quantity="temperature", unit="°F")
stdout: 60 (°F)
